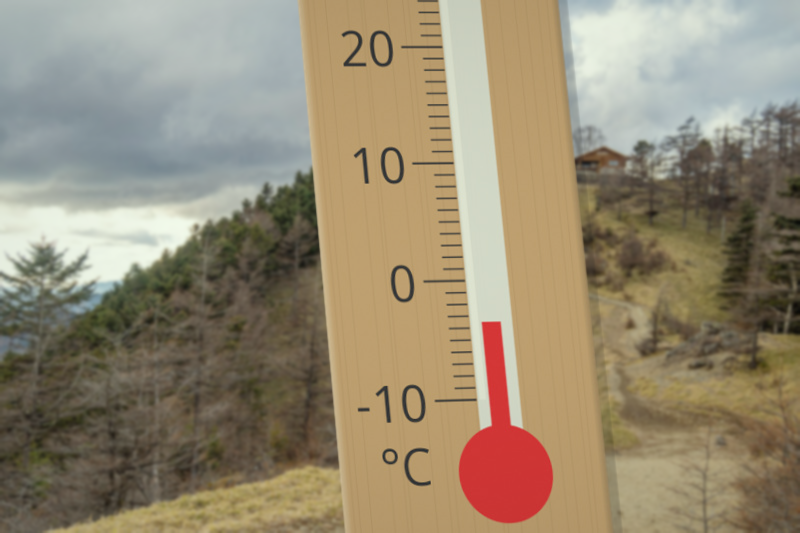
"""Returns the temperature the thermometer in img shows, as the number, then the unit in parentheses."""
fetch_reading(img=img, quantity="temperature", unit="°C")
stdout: -3.5 (°C)
